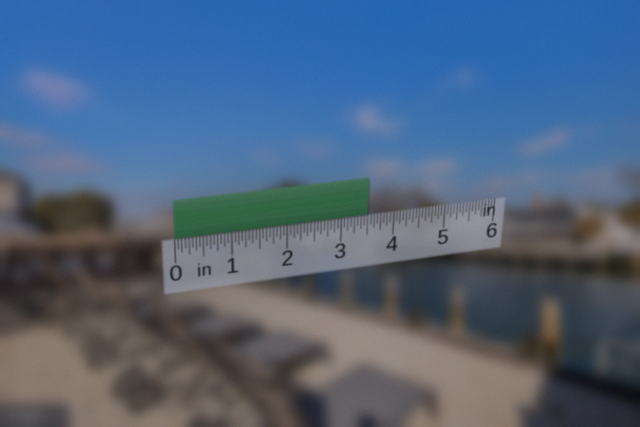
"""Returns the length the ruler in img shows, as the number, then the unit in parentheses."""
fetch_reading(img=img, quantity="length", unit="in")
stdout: 3.5 (in)
